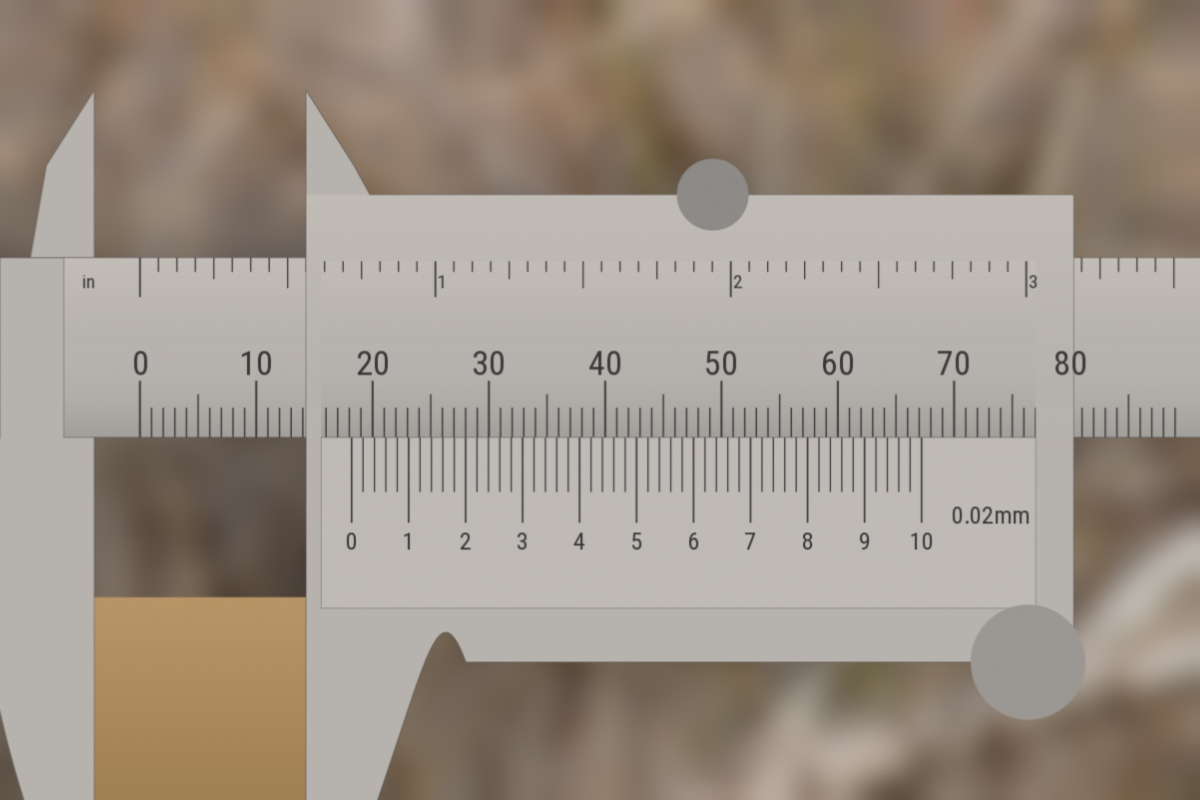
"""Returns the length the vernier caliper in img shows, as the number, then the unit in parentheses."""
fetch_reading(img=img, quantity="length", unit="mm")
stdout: 18.2 (mm)
